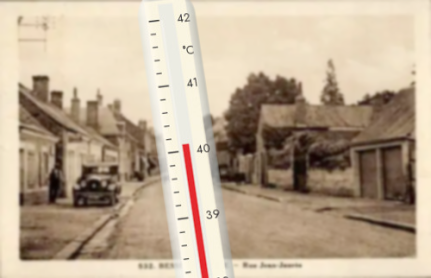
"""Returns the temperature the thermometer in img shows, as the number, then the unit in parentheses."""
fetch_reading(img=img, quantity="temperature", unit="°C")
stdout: 40.1 (°C)
